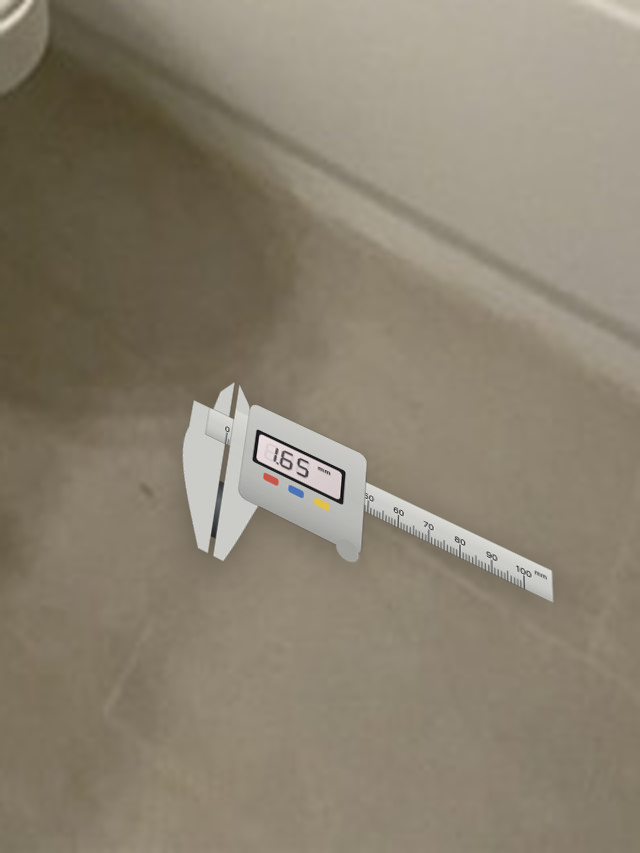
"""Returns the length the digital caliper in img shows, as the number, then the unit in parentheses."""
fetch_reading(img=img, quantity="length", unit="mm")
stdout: 1.65 (mm)
